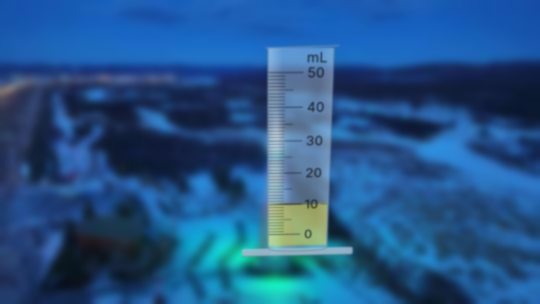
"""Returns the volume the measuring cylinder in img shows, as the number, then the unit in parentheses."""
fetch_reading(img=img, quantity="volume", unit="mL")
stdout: 10 (mL)
